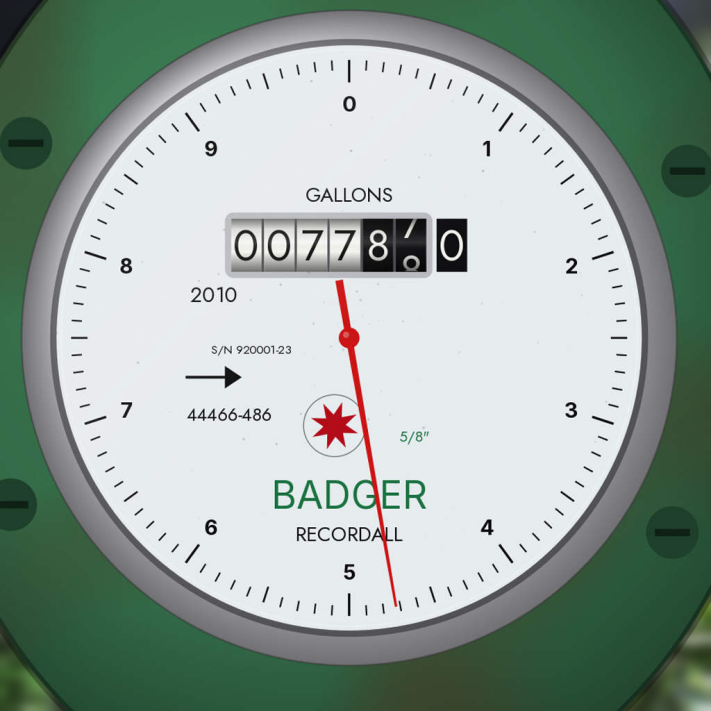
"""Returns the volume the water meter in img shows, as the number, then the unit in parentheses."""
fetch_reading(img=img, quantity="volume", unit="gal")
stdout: 77874.7 (gal)
